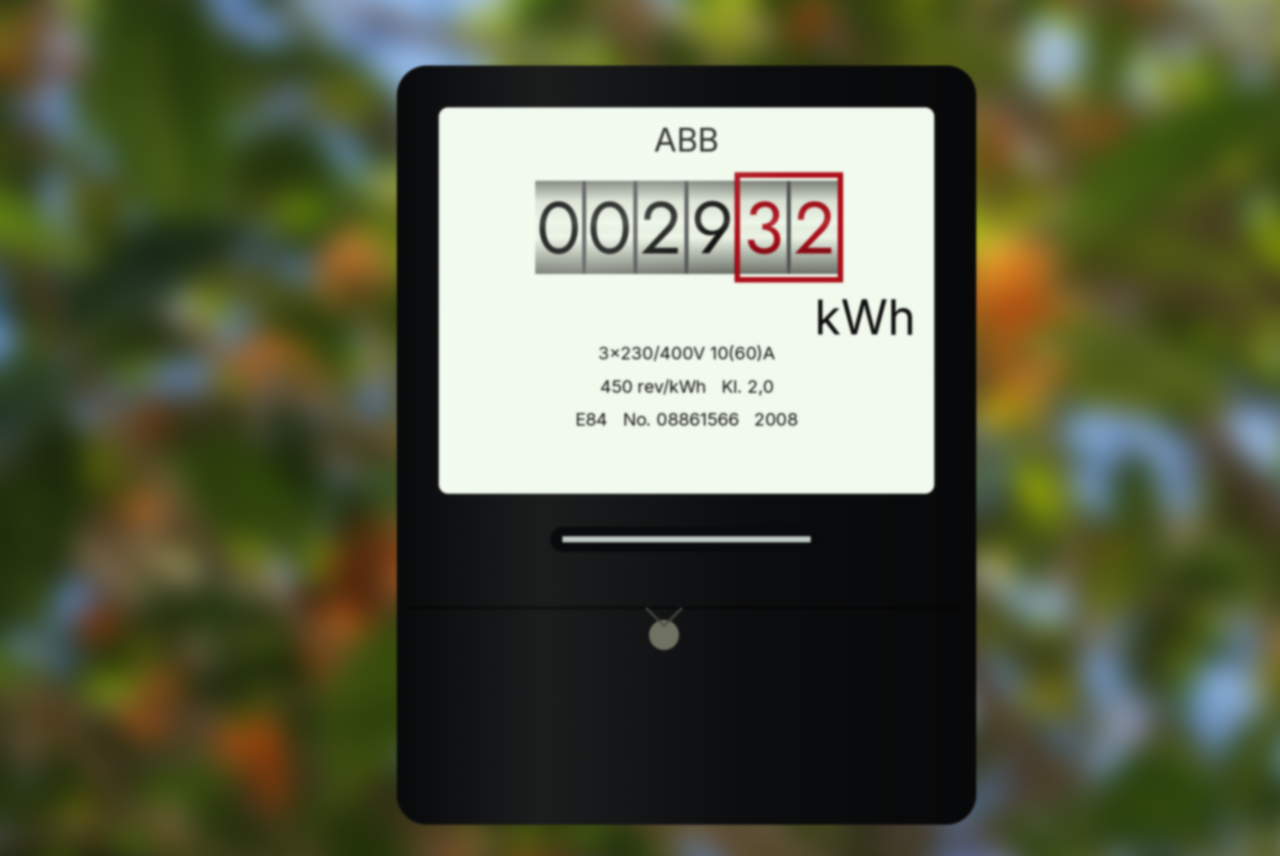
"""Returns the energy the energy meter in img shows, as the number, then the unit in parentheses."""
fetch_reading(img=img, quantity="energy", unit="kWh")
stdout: 29.32 (kWh)
